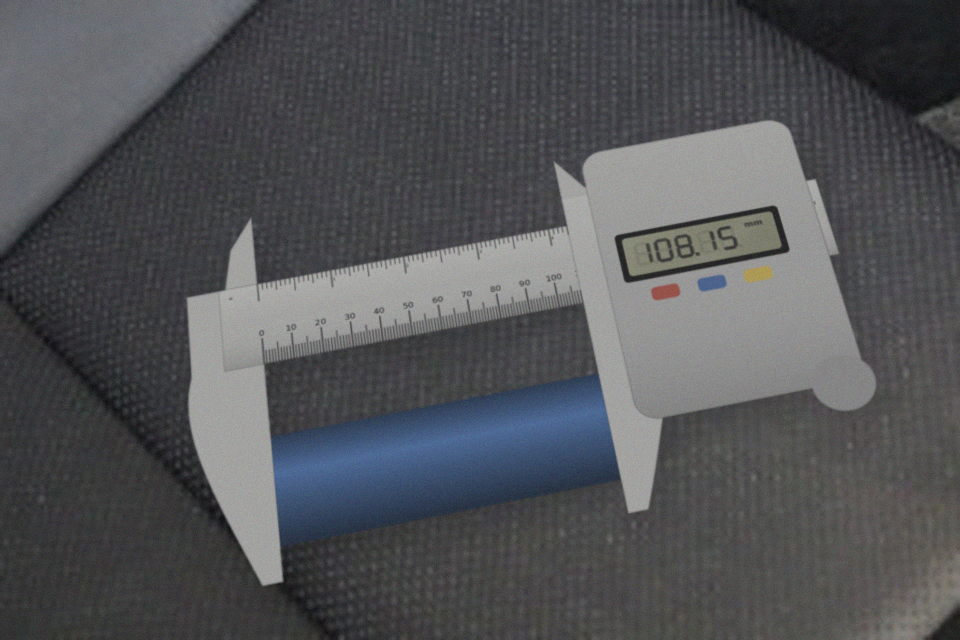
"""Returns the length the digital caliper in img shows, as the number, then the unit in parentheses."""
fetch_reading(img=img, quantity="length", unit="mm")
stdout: 108.15 (mm)
